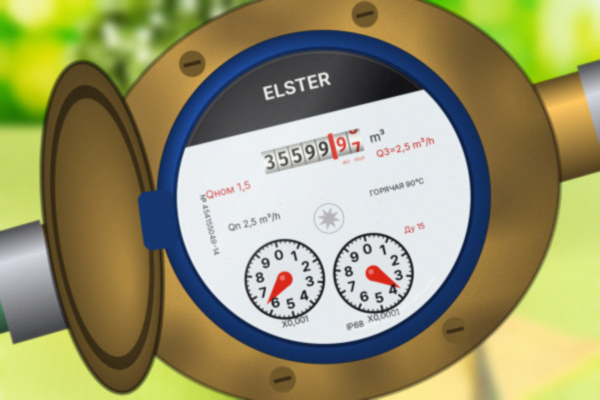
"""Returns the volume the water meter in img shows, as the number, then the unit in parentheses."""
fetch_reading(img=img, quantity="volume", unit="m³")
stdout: 35599.9663 (m³)
